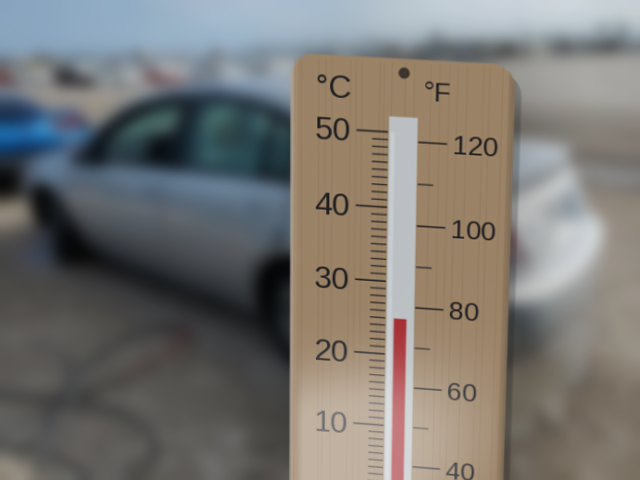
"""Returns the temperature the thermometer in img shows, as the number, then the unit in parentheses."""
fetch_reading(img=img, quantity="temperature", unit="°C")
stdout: 25 (°C)
